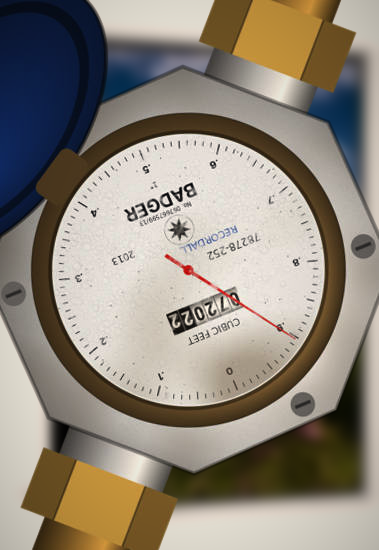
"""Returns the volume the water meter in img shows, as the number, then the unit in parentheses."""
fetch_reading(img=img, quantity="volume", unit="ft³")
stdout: 72021.90 (ft³)
